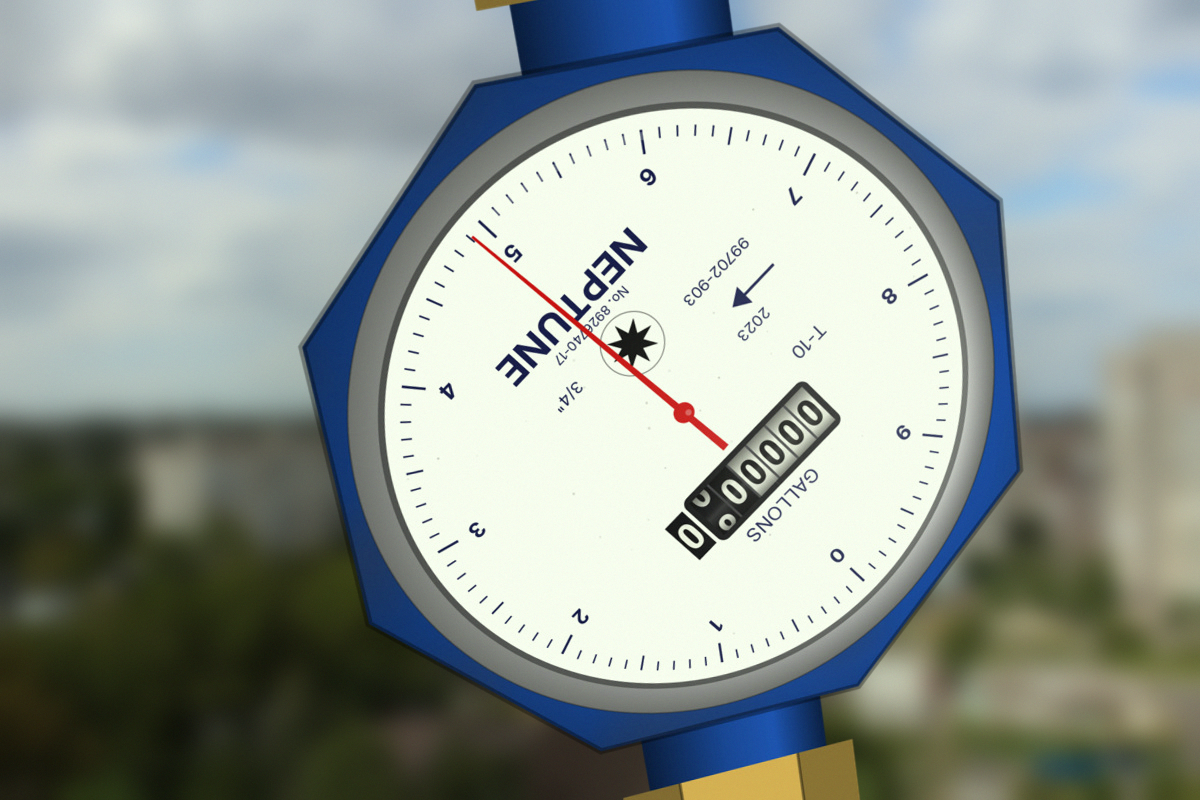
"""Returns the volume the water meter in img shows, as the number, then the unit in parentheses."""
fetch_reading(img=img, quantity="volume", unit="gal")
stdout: 84.9 (gal)
